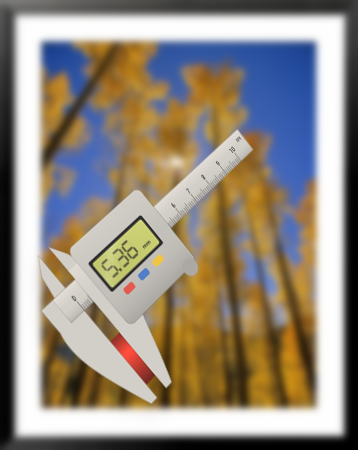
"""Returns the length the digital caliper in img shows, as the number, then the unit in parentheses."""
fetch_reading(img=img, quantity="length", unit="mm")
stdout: 5.36 (mm)
